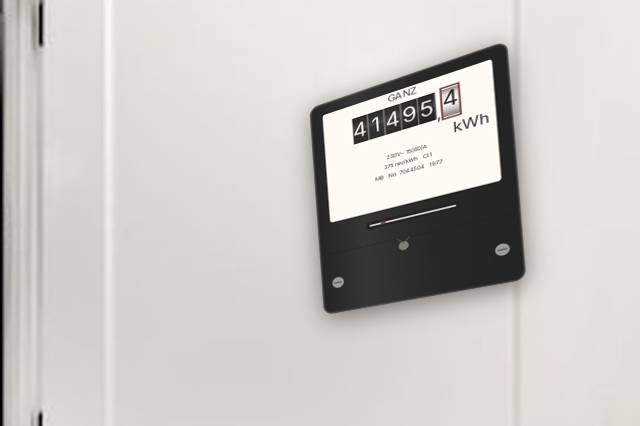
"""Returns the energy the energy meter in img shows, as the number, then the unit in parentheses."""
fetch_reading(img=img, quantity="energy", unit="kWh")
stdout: 41495.4 (kWh)
